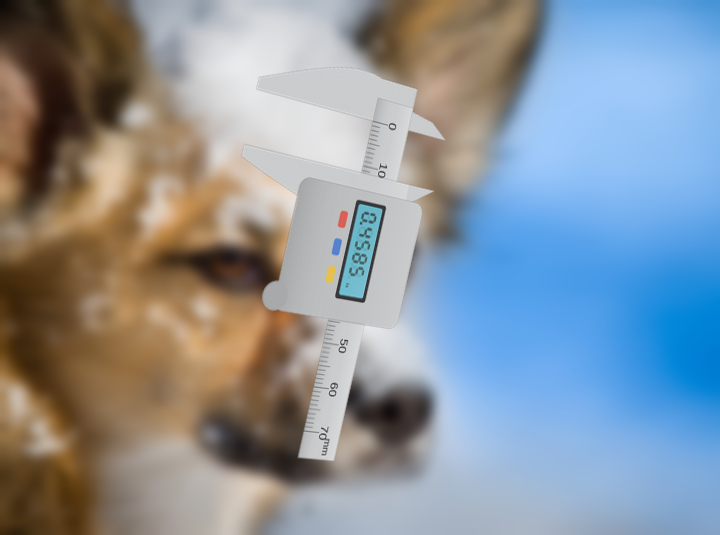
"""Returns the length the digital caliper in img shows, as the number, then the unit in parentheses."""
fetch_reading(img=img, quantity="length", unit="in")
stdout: 0.4585 (in)
